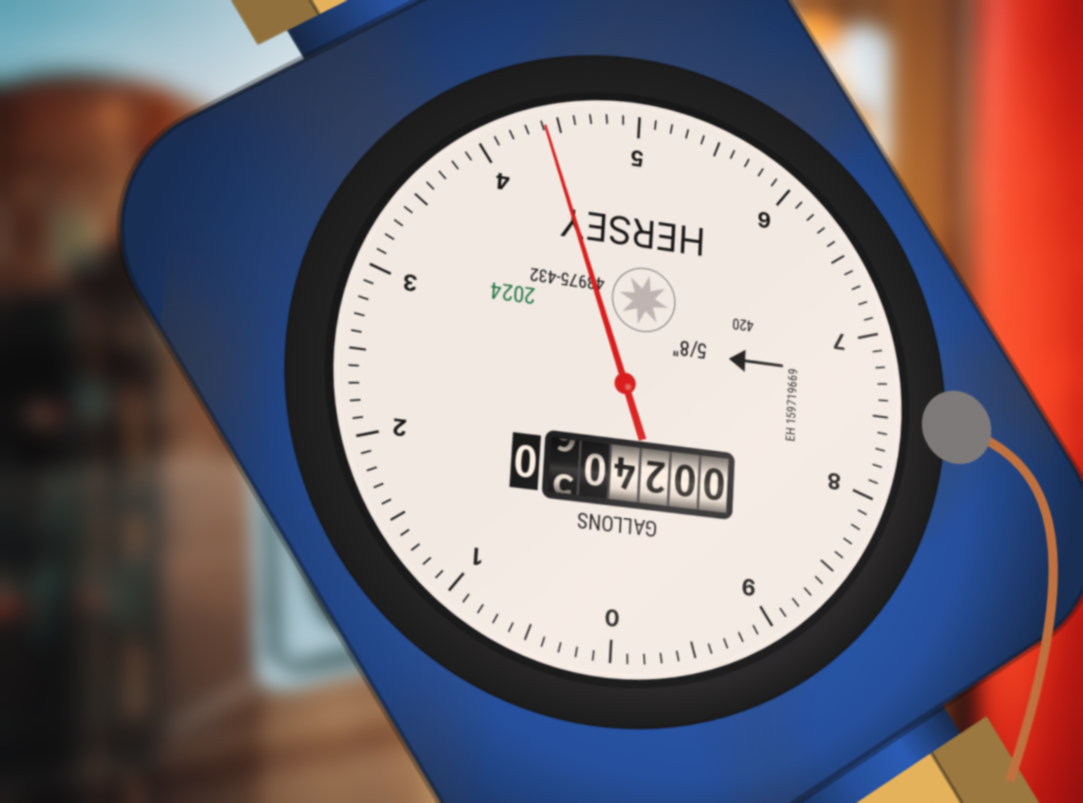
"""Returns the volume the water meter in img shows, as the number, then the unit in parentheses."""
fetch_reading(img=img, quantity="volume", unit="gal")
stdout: 24054.4 (gal)
